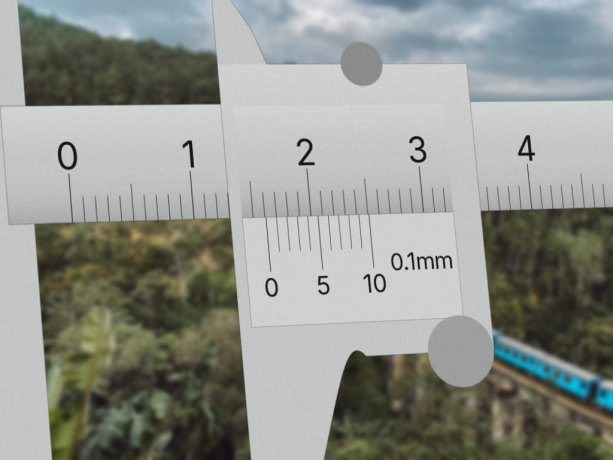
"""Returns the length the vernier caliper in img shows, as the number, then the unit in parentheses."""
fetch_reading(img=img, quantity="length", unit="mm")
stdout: 16.1 (mm)
